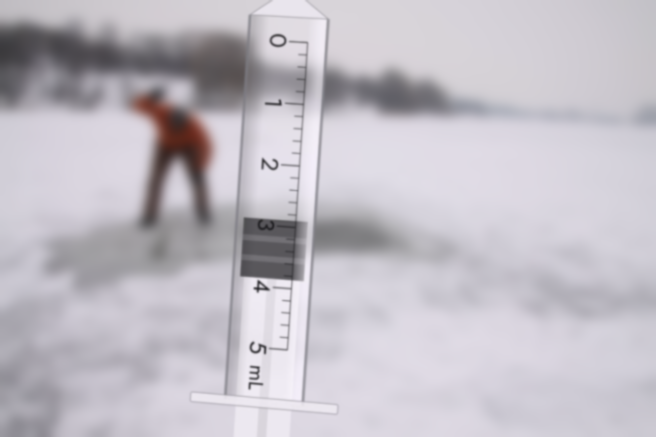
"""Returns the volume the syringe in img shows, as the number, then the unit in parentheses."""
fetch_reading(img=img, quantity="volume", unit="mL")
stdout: 2.9 (mL)
